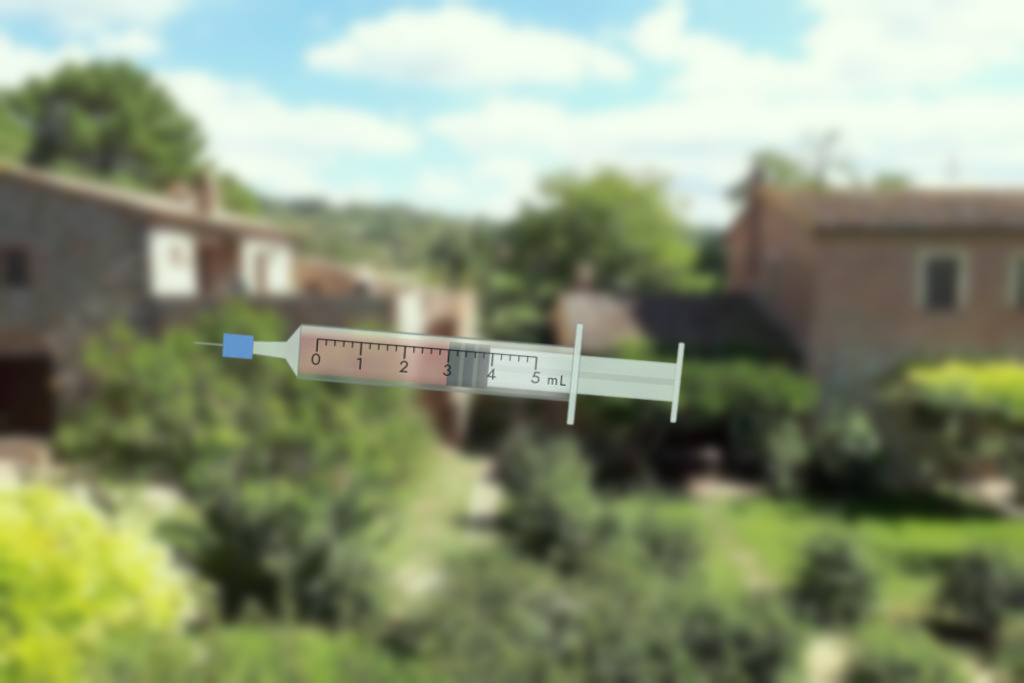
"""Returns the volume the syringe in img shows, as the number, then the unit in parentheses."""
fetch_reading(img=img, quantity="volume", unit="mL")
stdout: 3 (mL)
